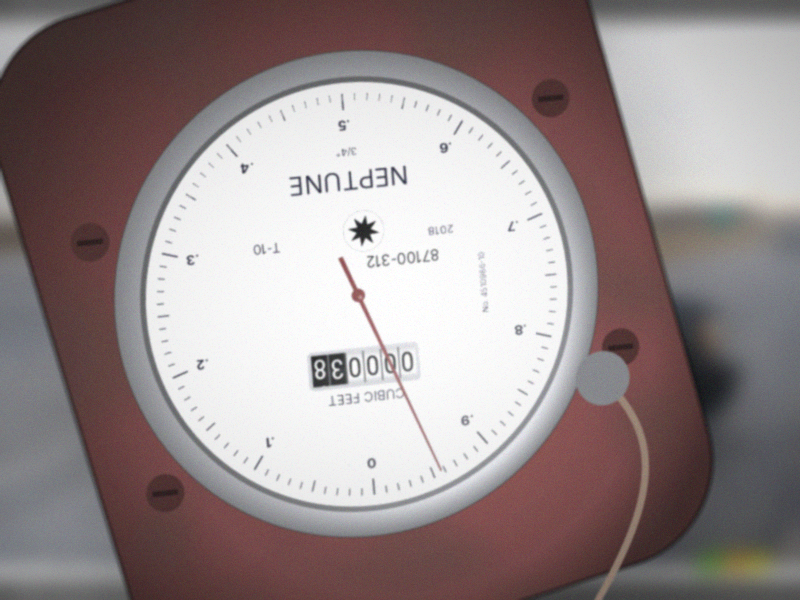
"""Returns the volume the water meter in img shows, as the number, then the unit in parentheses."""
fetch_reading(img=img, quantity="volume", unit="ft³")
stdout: 37.94 (ft³)
